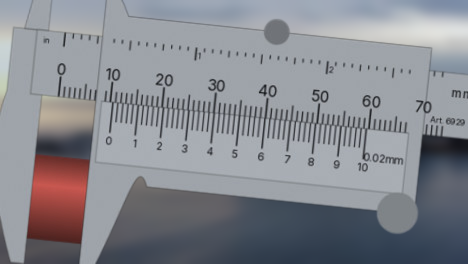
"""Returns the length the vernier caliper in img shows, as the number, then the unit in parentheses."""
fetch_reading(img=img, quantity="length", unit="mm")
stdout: 10.5 (mm)
